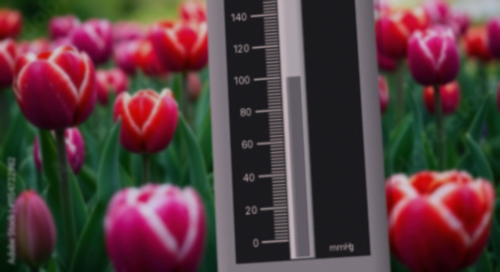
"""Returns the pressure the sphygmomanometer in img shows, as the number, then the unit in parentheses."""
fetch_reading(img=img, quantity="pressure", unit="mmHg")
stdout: 100 (mmHg)
